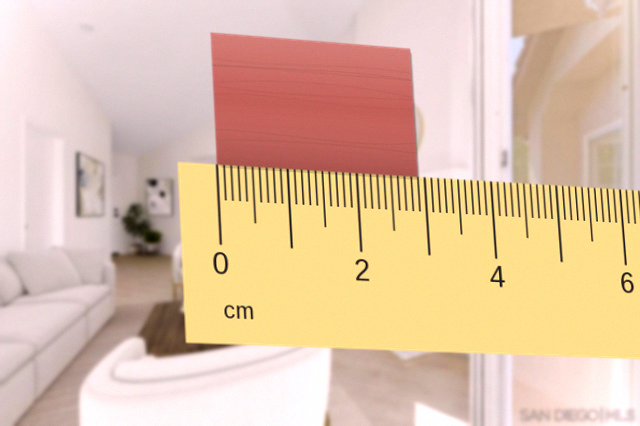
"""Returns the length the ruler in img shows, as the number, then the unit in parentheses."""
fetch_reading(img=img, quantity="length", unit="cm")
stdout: 2.9 (cm)
